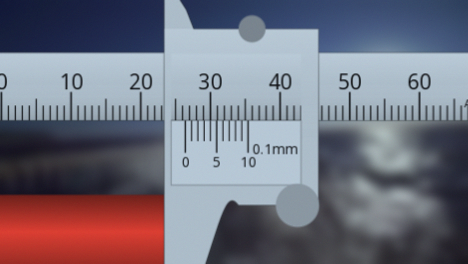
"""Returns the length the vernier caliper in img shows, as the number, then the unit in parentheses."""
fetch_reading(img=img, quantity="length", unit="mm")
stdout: 26.4 (mm)
